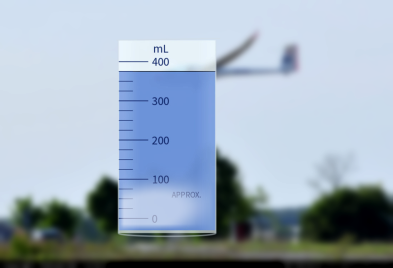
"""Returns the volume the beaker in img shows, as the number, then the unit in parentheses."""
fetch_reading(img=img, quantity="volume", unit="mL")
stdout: 375 (mL)
